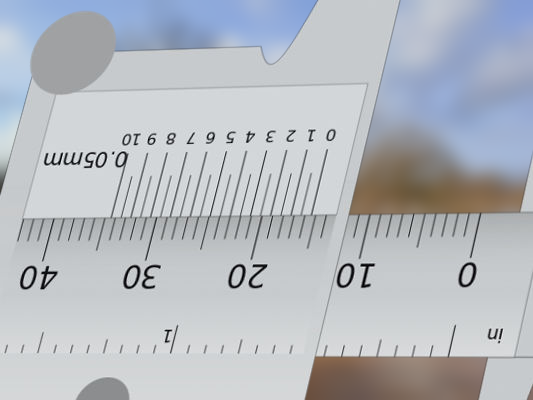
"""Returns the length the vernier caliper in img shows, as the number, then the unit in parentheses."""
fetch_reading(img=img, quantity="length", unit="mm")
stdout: 15.4 (mm)
